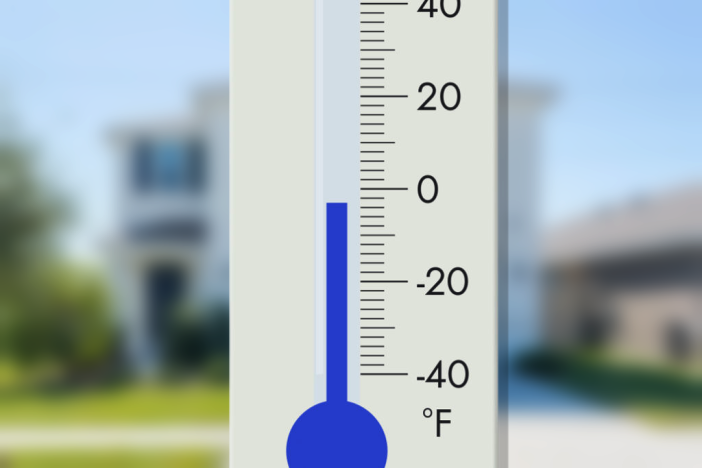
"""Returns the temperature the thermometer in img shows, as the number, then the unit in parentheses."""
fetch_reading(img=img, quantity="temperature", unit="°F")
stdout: -3 (°F)
